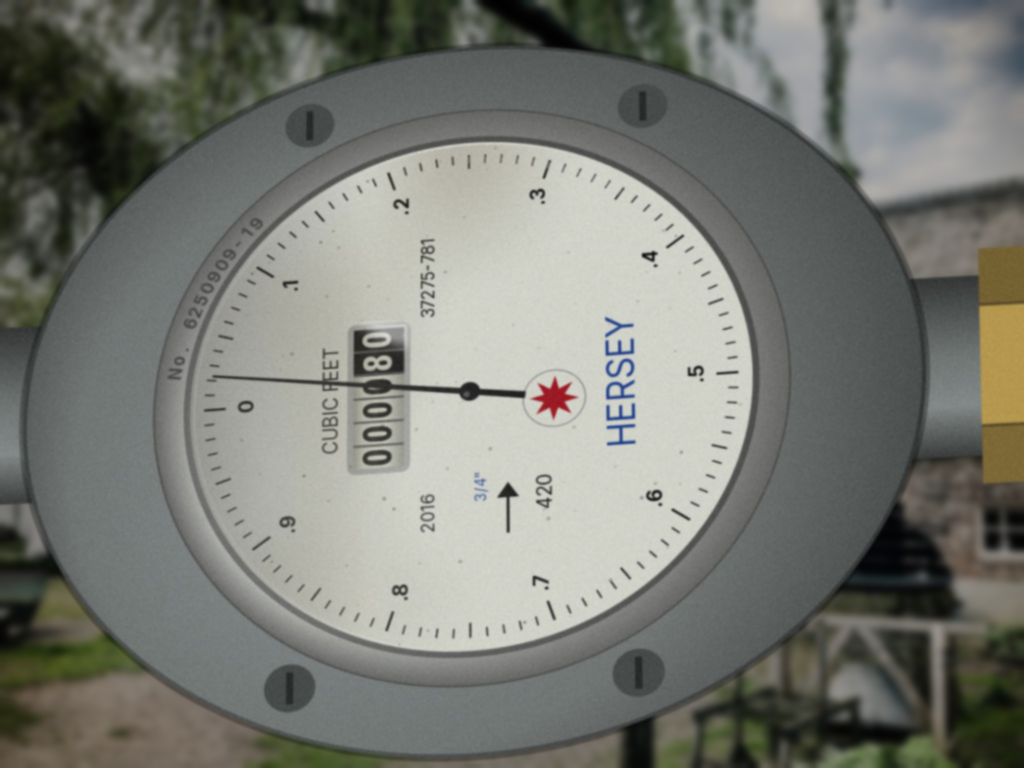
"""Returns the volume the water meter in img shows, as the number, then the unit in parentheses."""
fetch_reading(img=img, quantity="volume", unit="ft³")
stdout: 80.02 (ft³)
